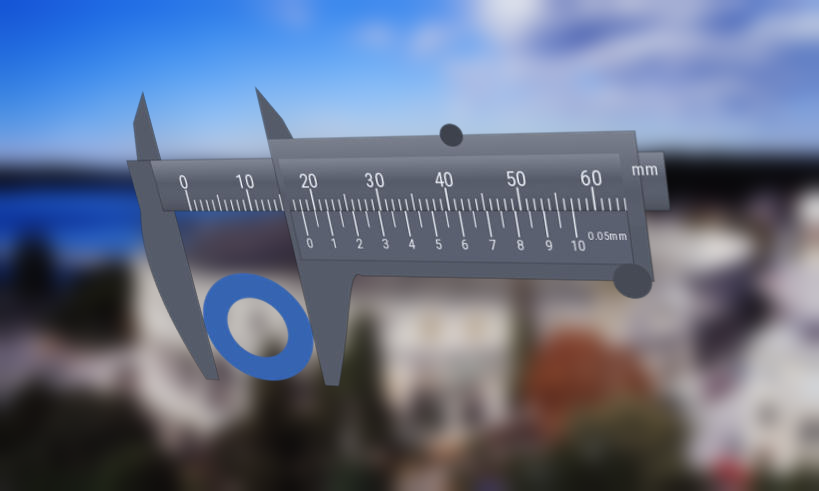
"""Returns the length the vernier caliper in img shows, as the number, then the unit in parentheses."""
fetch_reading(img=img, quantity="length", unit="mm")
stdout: 18.0 (mm)
